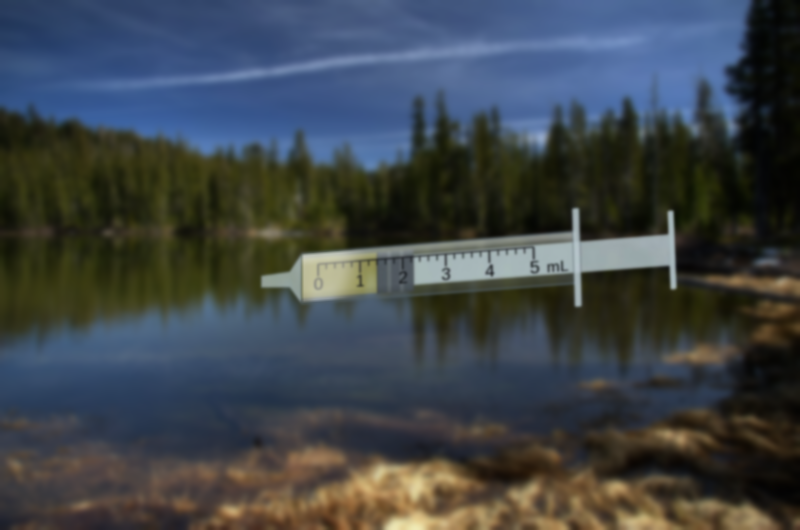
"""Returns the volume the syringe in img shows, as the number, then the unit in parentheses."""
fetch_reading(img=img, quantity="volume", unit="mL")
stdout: 1.4 (mL)
